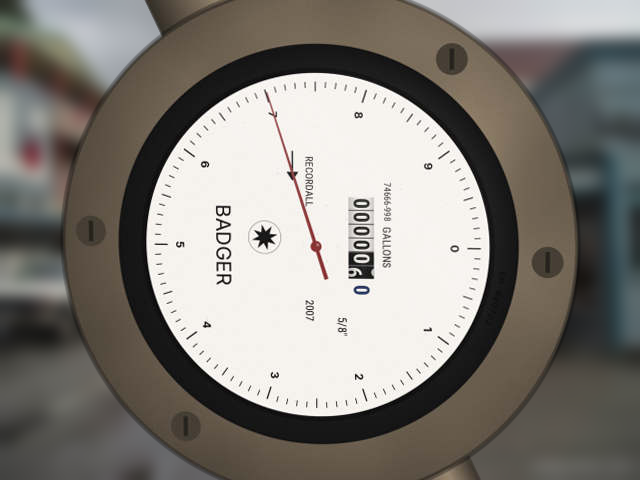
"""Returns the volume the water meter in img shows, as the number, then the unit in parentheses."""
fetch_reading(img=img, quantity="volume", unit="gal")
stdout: 57.0 (gal)
